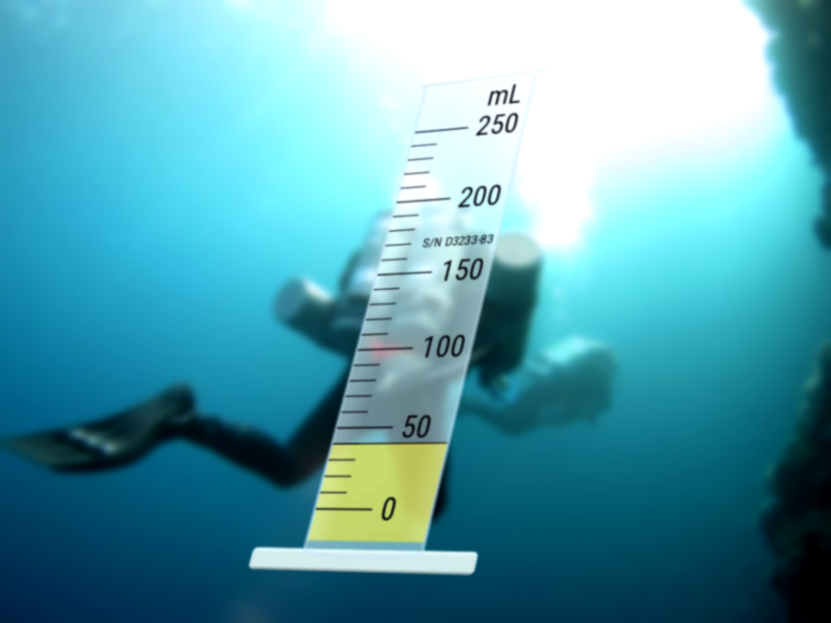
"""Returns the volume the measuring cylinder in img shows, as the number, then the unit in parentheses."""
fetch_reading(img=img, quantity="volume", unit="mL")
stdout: 40 (mL)
